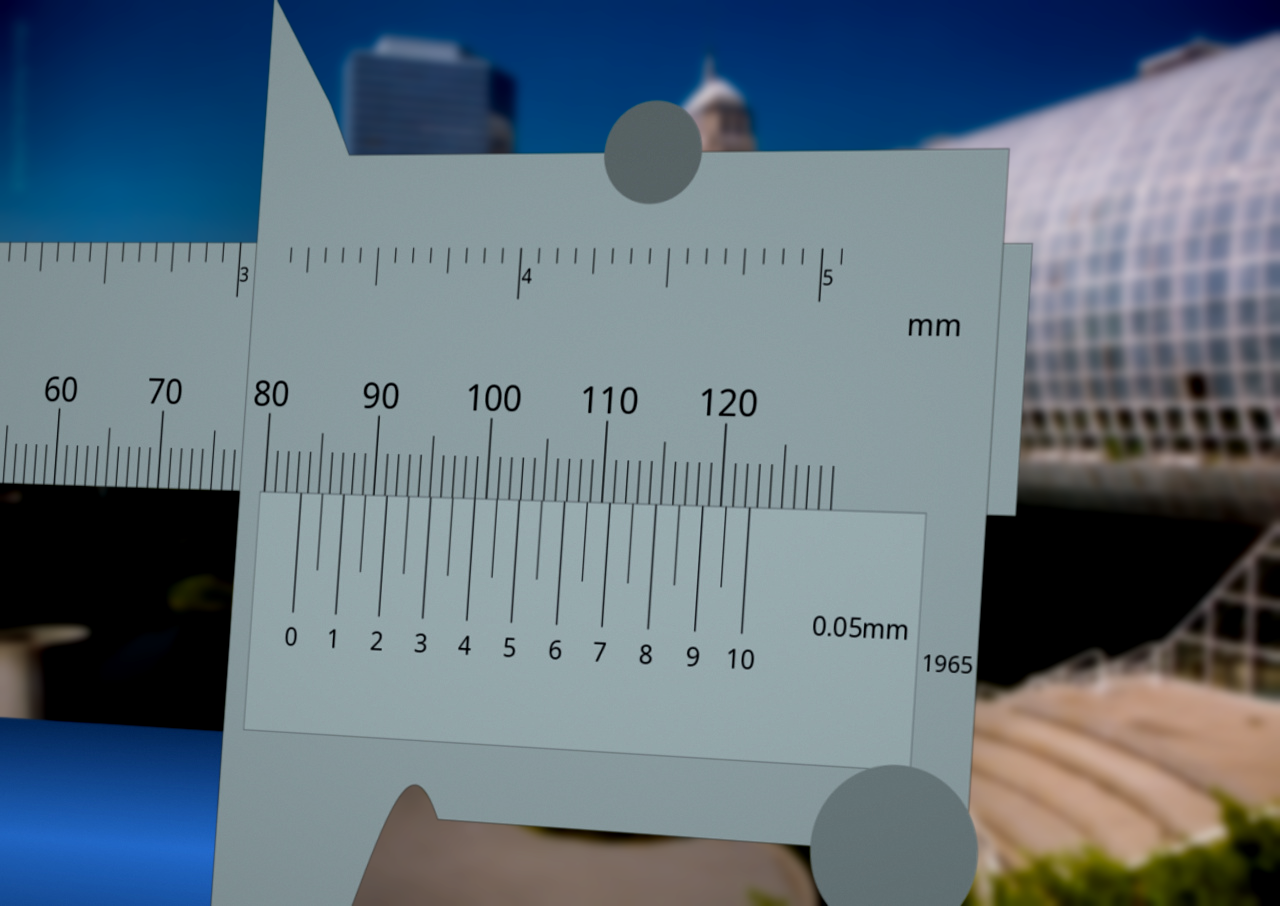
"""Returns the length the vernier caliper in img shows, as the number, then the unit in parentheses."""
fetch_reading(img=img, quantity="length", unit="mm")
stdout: 83.4 (mm)
